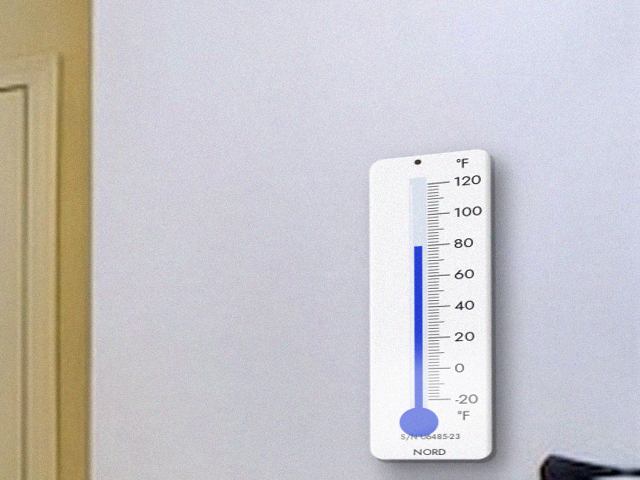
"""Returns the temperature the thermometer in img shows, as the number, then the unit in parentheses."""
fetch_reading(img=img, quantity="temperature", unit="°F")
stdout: 80 (°F)
